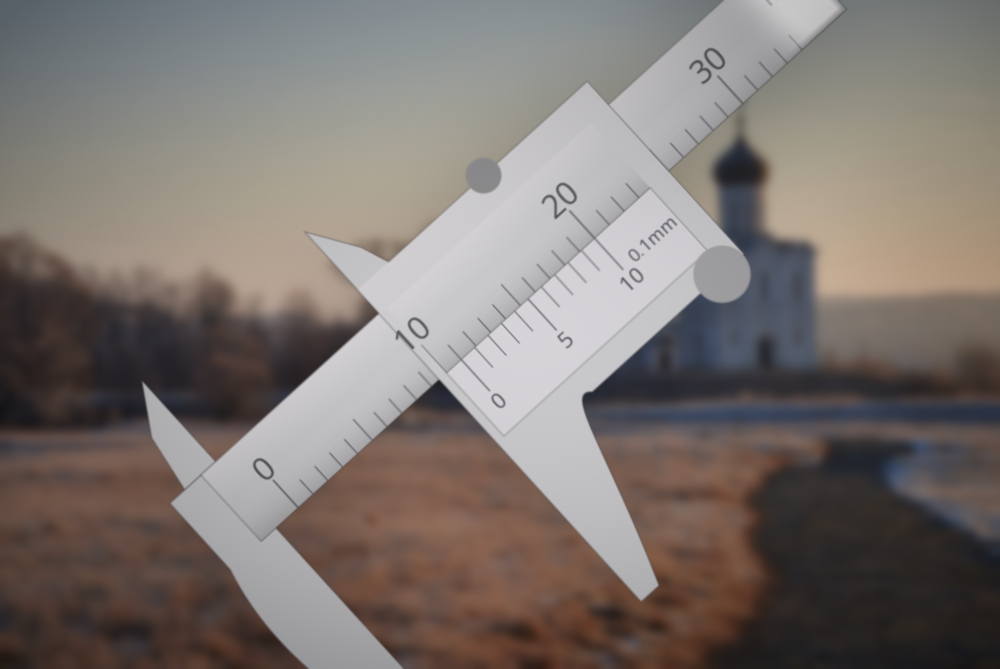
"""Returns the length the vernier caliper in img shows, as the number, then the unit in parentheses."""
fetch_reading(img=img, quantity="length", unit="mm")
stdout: 11.0 (mm)
